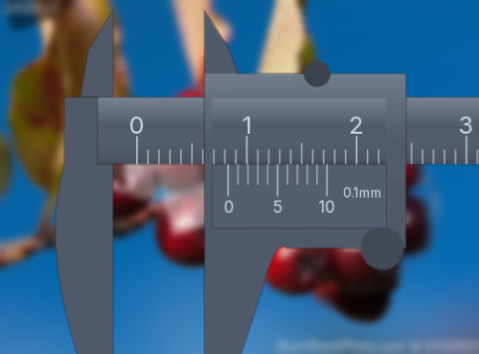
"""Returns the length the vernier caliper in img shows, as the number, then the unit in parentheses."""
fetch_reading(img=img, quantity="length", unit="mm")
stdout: 8.3 (mm)
